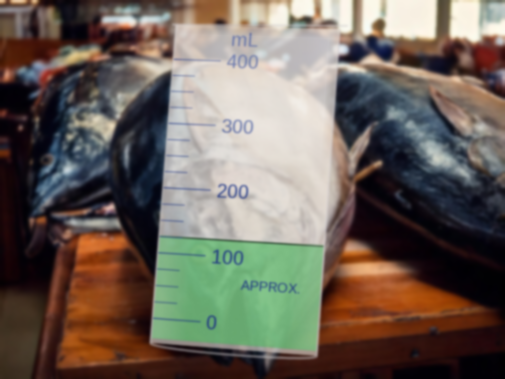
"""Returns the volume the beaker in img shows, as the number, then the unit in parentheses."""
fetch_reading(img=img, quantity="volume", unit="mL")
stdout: 125 (mL)
